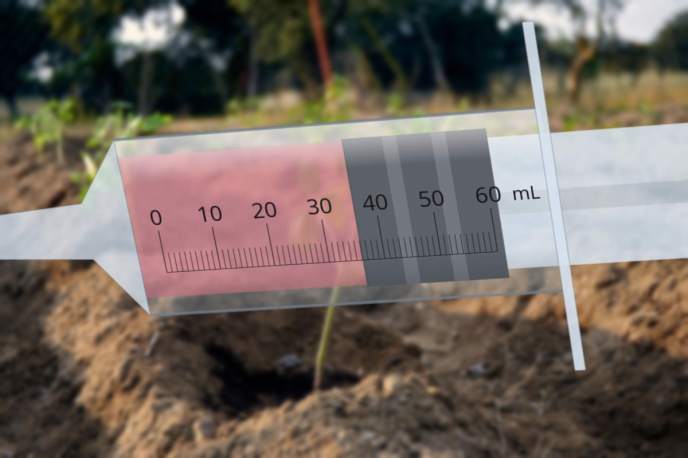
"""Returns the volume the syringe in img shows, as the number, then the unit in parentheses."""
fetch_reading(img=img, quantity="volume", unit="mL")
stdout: 36 (mL)
